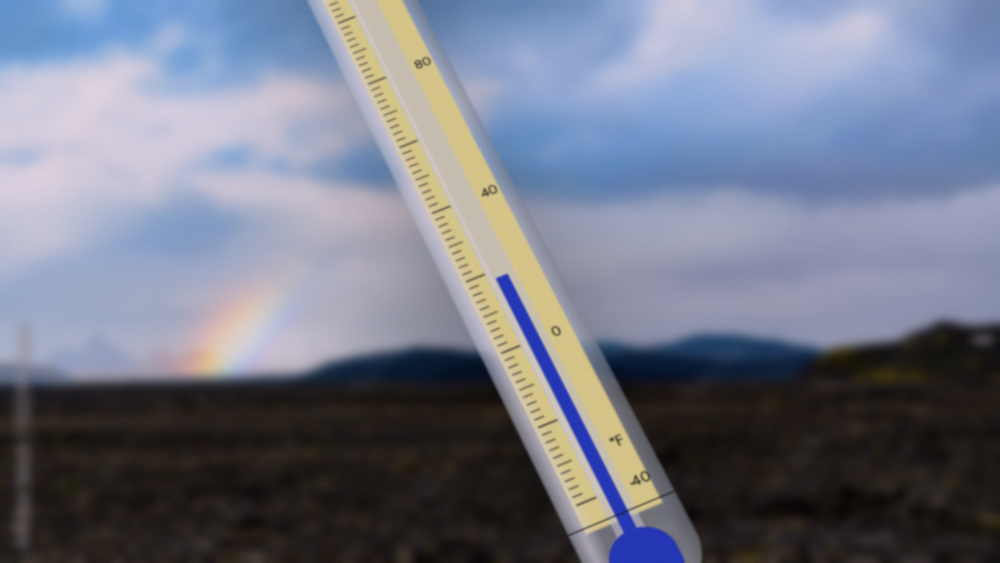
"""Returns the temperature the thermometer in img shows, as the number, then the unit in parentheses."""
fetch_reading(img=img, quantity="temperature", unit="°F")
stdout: 18 (°F)
